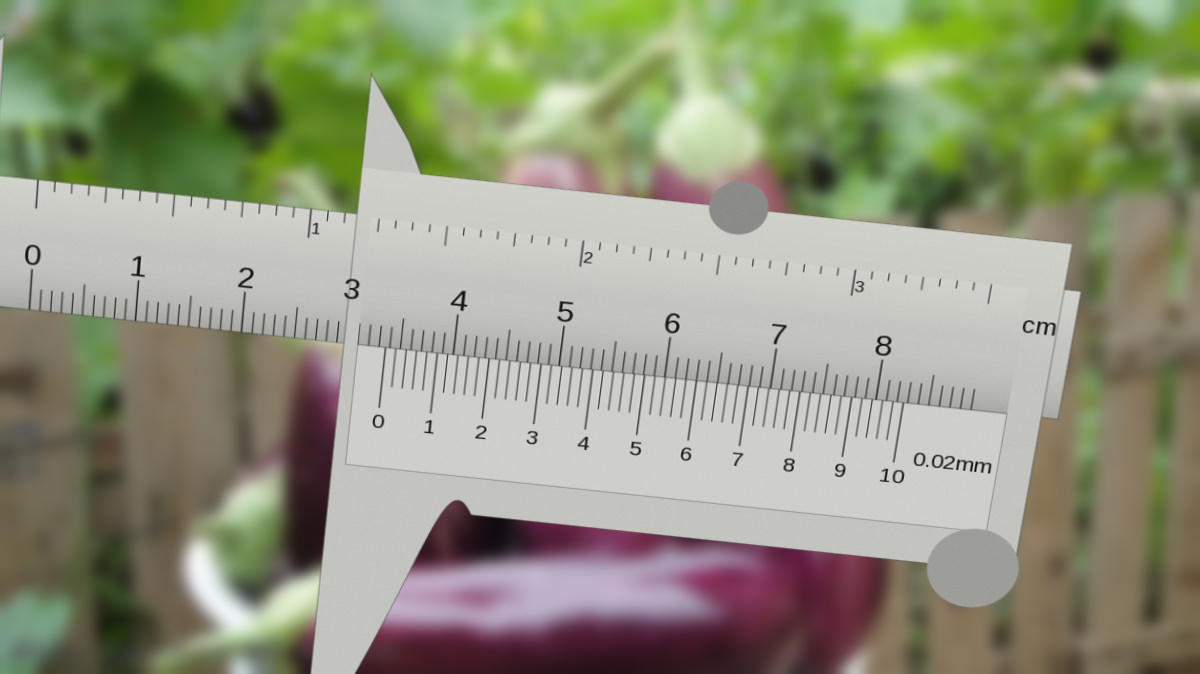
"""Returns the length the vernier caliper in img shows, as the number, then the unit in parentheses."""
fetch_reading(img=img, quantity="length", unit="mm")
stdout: 33.6 (mm)
